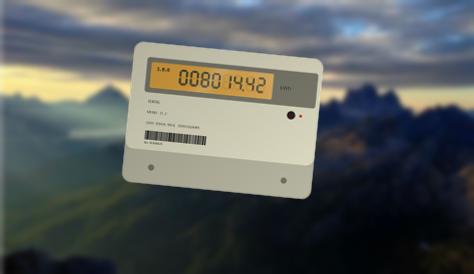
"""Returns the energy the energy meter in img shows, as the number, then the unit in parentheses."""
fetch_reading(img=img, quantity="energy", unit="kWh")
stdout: 8014.42 (kWh)
